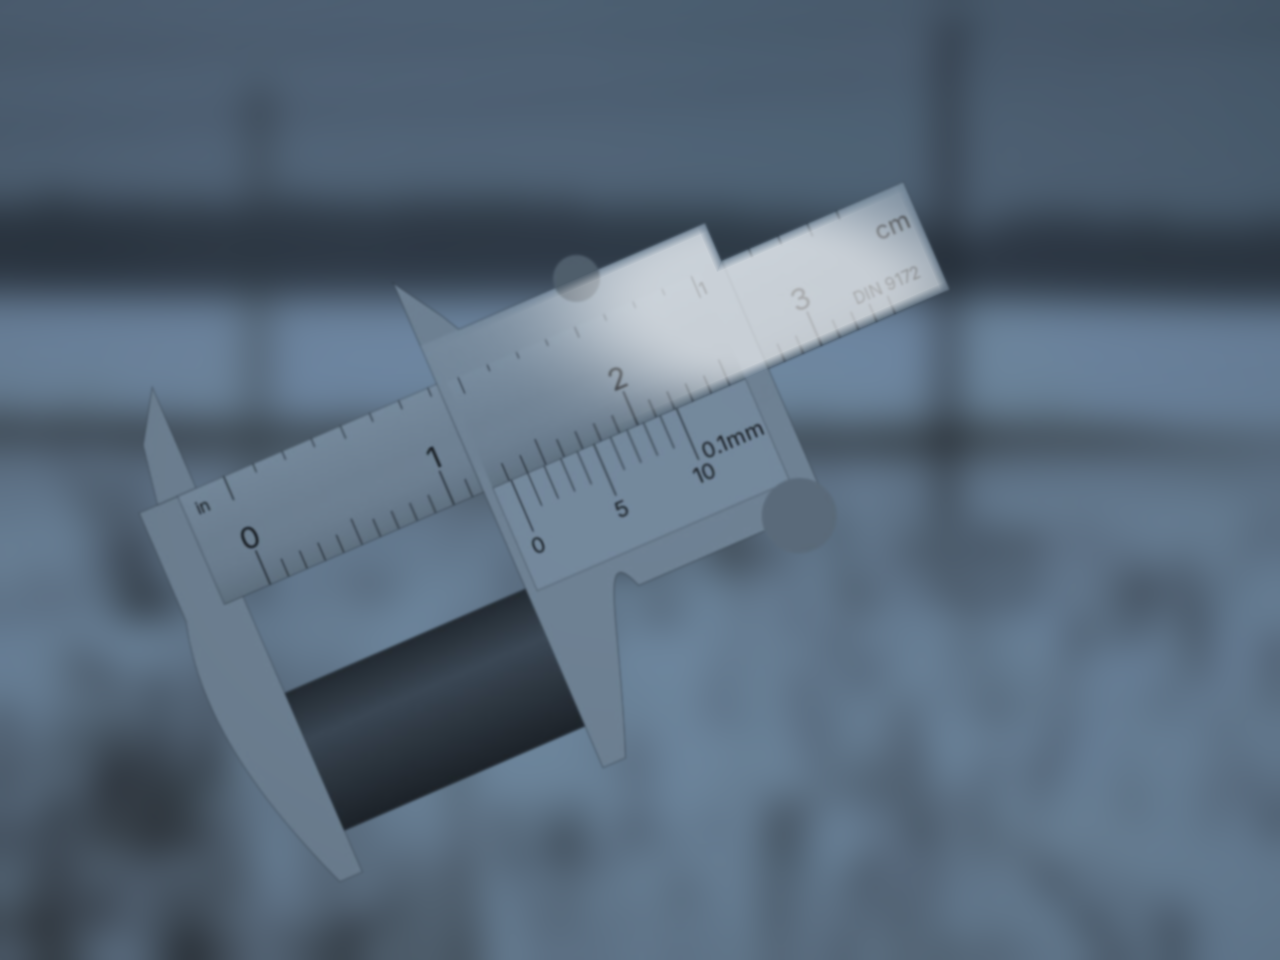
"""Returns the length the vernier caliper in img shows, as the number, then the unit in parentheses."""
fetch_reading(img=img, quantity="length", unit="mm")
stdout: 13.1 (mm)
